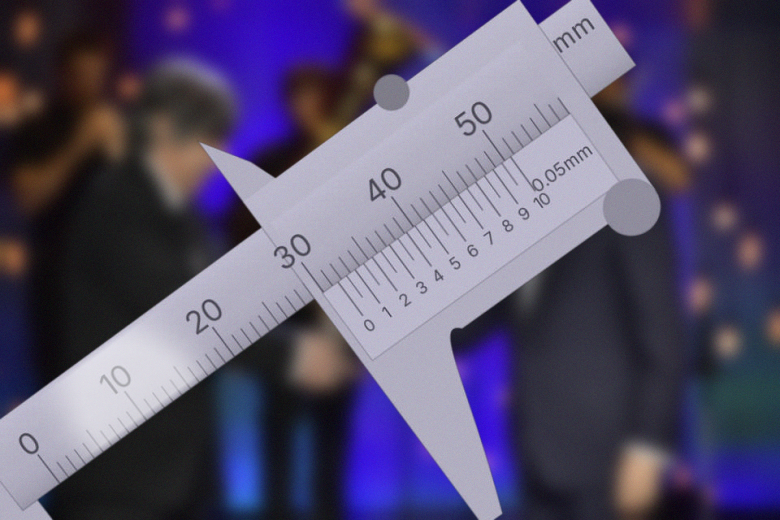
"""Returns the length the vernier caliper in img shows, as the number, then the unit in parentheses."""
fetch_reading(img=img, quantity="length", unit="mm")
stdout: 31.6 (mm)
